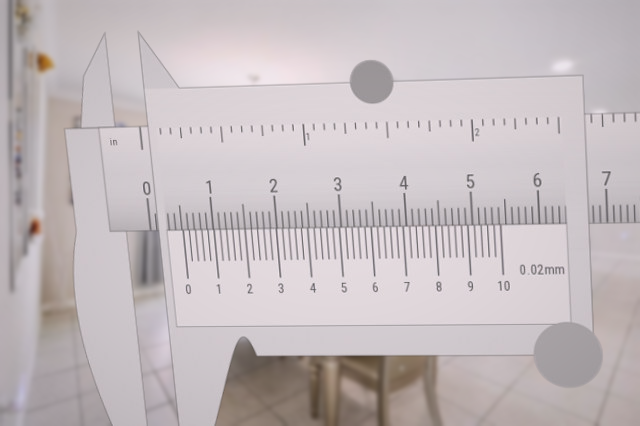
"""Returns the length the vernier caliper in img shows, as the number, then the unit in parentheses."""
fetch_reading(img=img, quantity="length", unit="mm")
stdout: 5.2 (mm)
